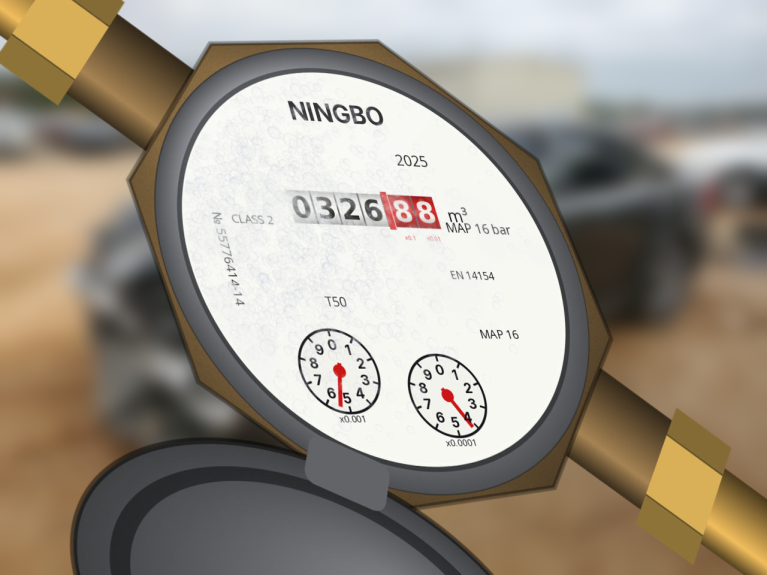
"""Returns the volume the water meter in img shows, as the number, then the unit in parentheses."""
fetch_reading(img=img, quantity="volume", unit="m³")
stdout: 326.8854 (m³)
